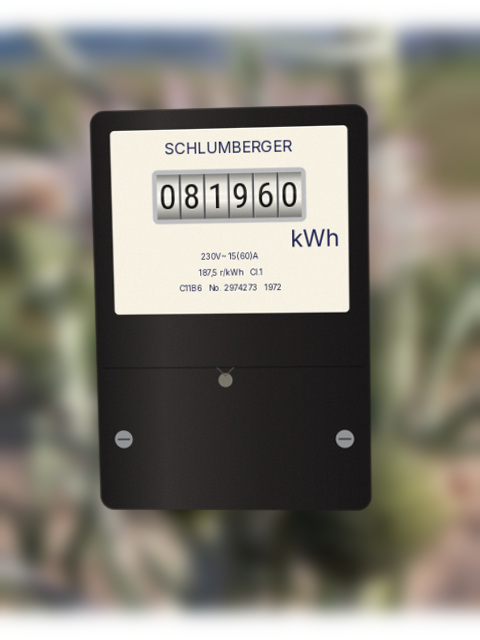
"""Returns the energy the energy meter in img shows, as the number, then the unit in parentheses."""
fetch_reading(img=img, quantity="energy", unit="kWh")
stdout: 81960 (kWh)
